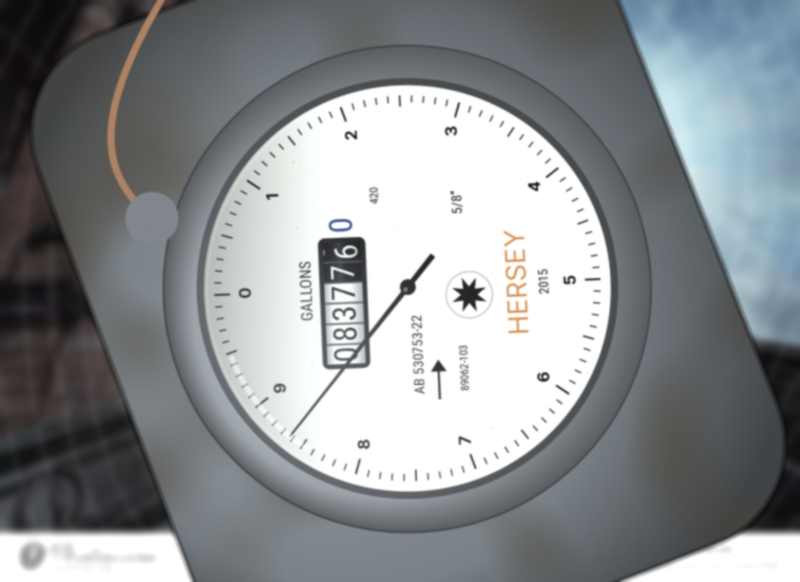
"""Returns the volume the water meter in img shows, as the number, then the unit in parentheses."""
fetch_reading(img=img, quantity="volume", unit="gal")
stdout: 837758.6 (gal)
